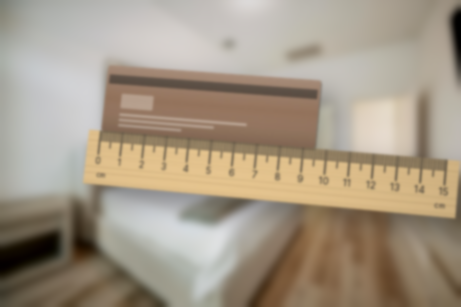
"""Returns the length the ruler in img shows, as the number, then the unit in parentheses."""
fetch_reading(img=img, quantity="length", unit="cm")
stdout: 9.5 (cm)
